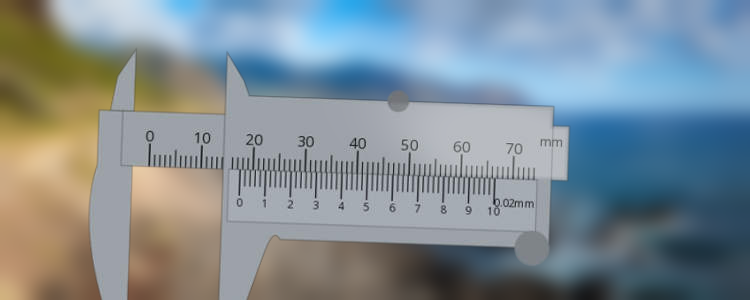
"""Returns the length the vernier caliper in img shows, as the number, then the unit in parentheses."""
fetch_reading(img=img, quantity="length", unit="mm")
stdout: 17.5 (mm)
